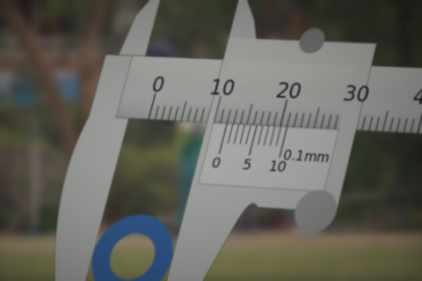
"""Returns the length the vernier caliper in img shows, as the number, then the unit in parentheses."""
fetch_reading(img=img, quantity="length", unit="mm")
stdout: 12.0 (mm)
